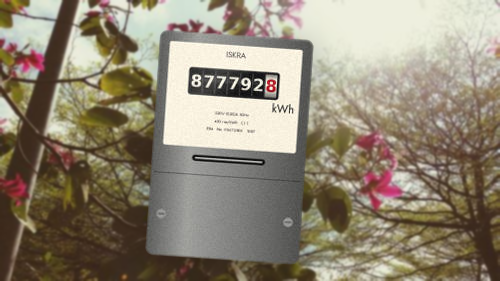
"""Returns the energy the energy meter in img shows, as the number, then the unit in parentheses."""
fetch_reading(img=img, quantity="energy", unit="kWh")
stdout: 877792.8 (kWh)
